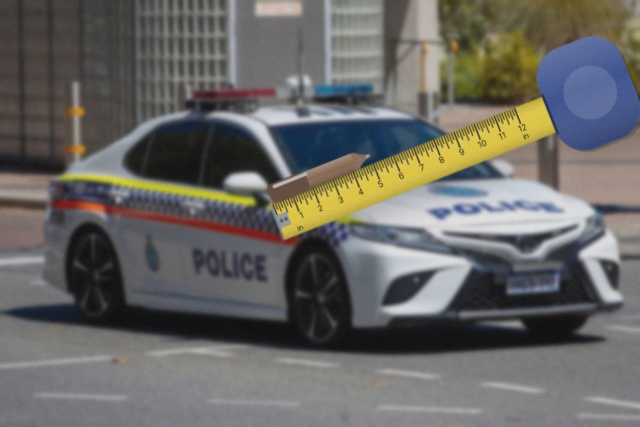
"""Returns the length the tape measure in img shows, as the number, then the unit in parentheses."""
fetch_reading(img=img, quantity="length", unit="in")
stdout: 5 (in)
